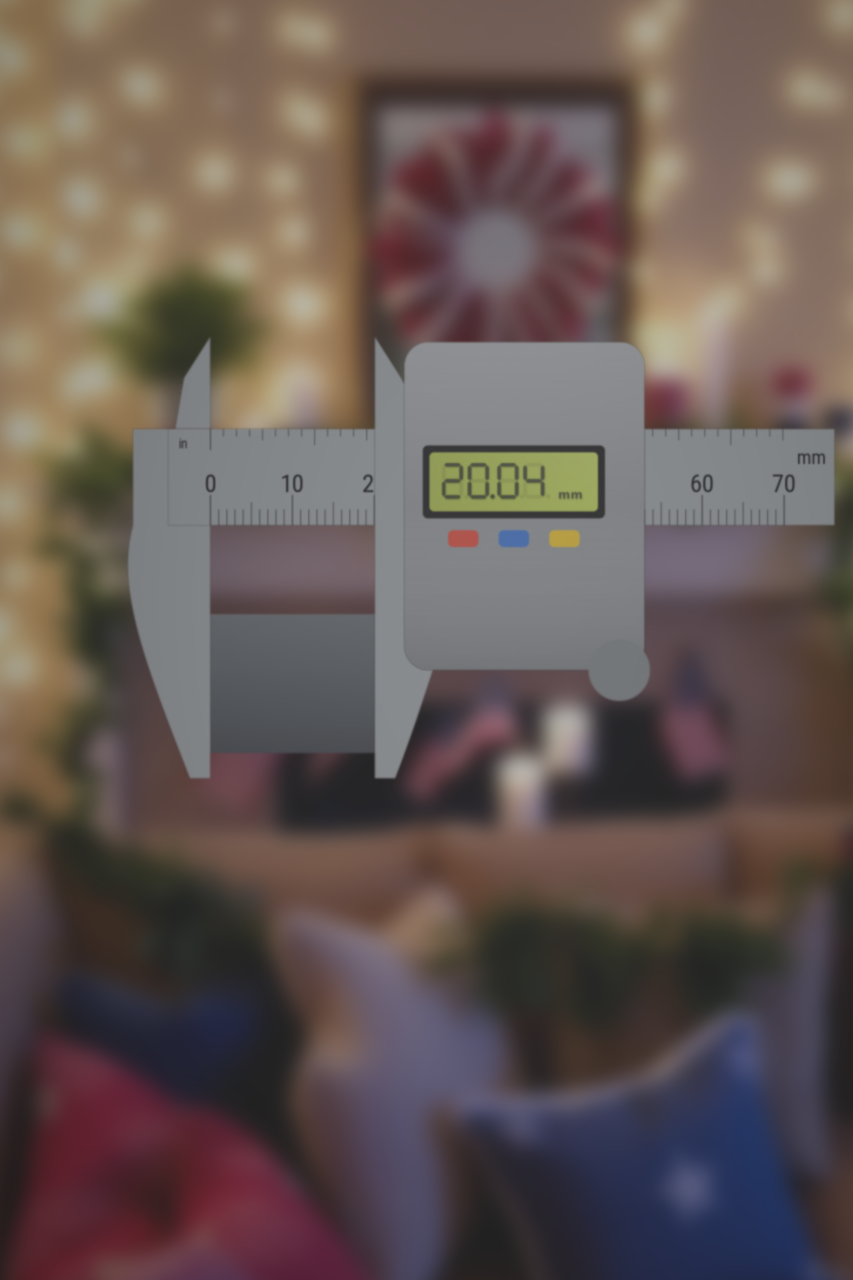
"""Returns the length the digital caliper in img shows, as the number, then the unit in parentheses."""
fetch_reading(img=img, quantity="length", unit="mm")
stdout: 20.04 (mm)
